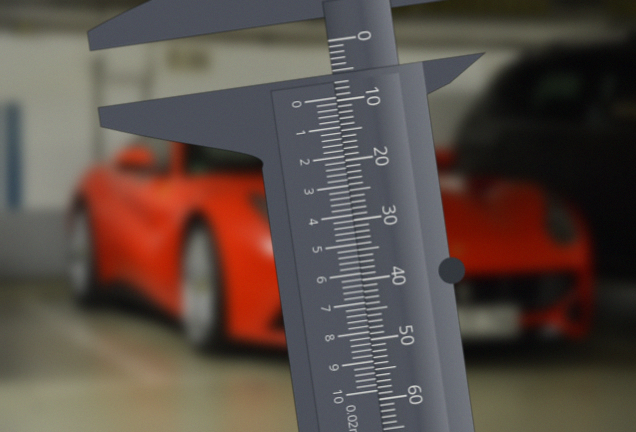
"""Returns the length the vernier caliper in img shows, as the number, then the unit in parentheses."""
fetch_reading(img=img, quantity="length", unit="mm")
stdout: 9.5 (mm)
